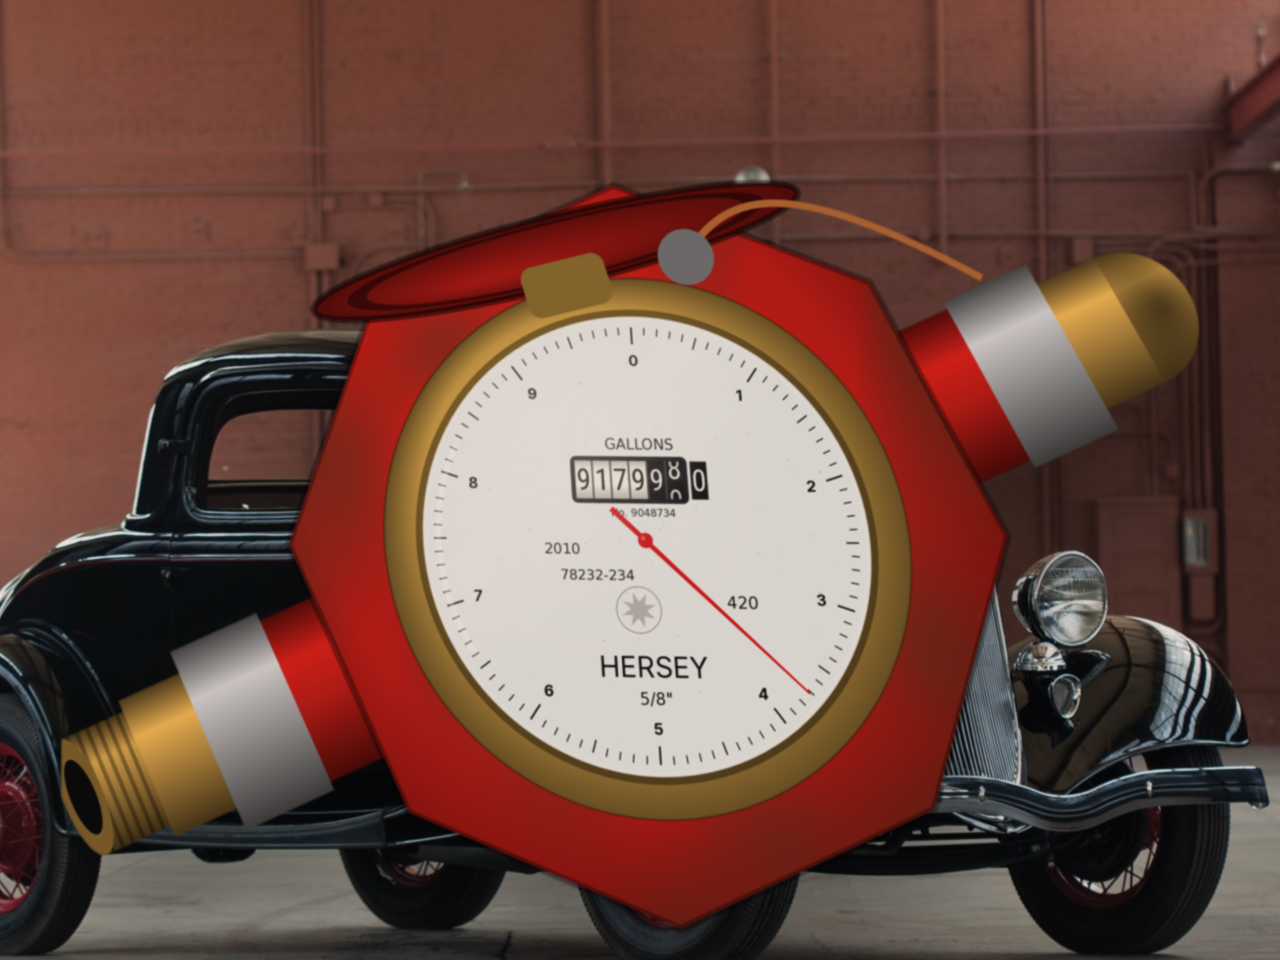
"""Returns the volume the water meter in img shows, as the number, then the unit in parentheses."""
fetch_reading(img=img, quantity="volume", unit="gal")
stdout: 9179983.7 (gal)
